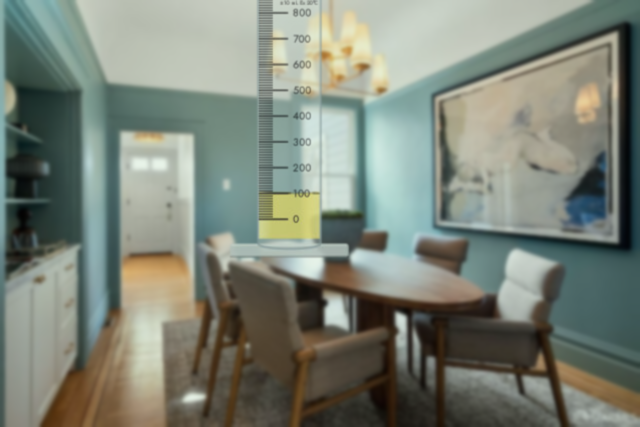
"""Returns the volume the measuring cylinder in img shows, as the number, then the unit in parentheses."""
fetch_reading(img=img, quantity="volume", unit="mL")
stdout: 100 (mL)
